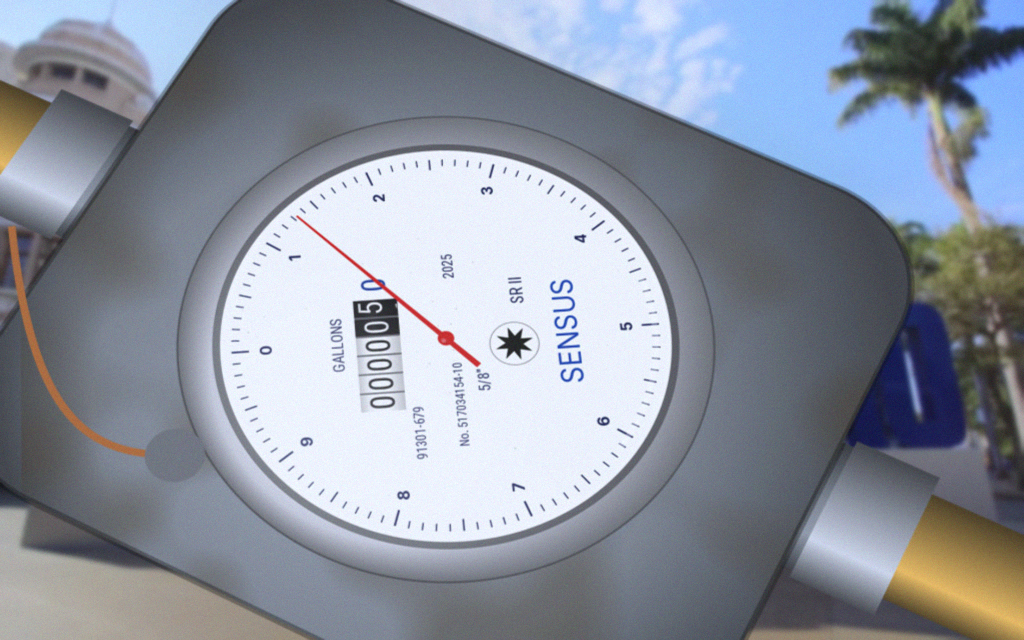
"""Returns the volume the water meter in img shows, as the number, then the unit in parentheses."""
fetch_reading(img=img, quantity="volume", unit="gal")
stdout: 51.3 (gal)
